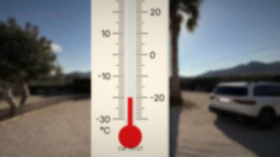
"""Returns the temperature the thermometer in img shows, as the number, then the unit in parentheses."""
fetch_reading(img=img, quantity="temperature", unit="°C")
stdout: -20 (°C)
